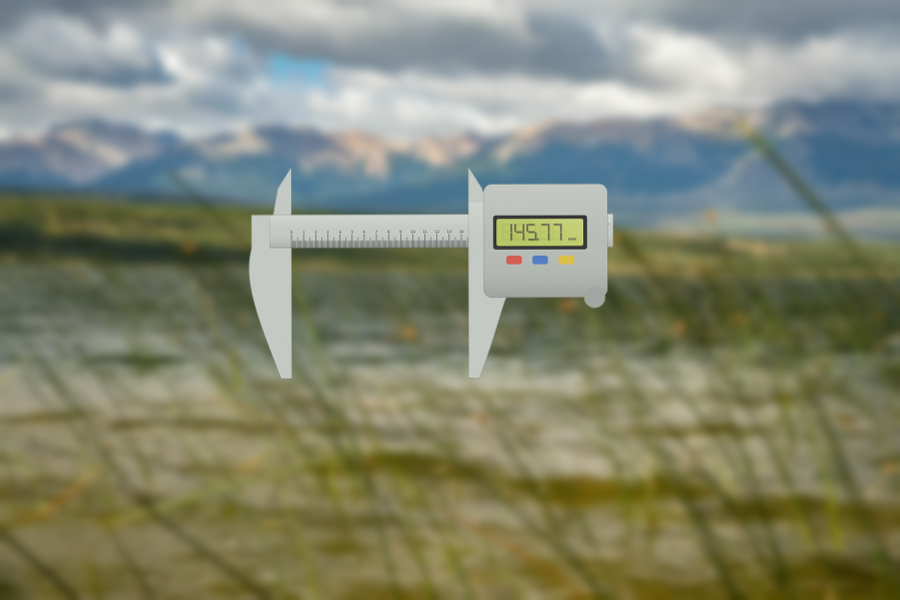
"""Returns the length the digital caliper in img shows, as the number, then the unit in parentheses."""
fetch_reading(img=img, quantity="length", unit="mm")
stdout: 145.77 (mm)
